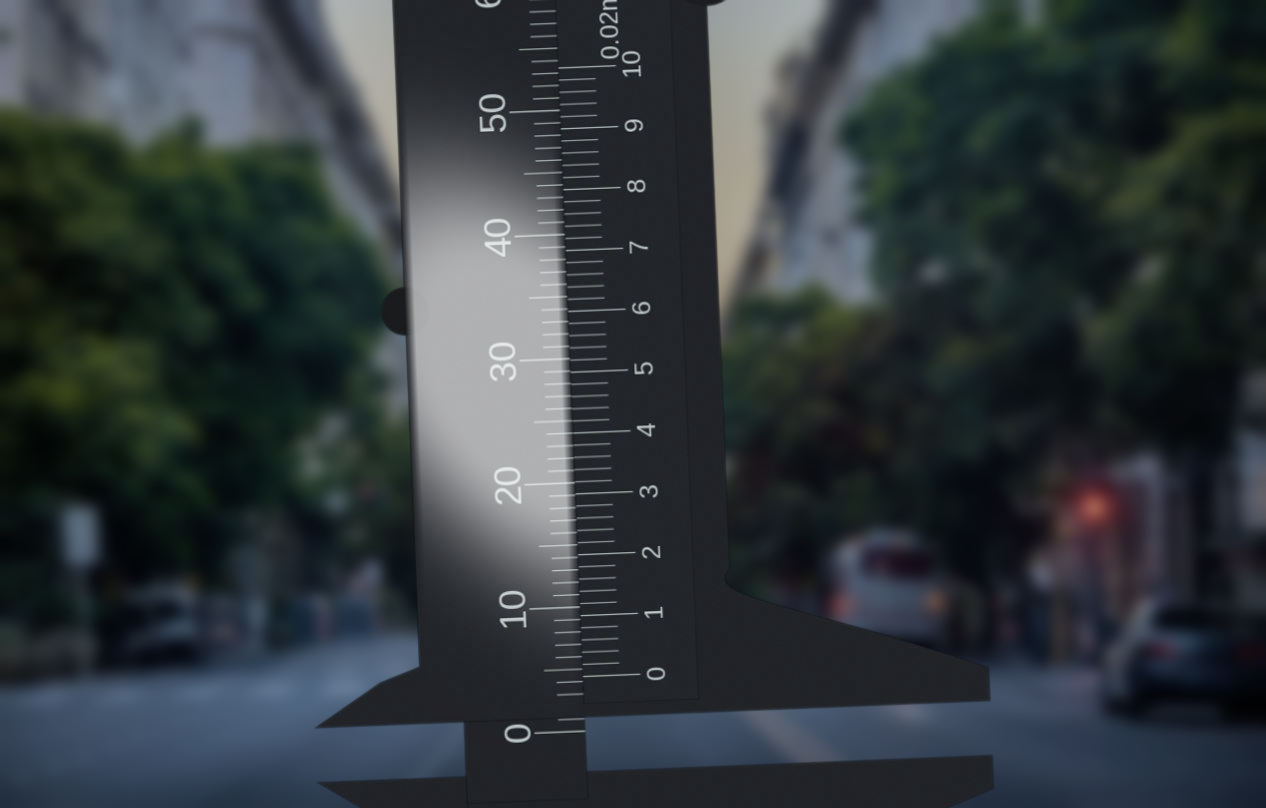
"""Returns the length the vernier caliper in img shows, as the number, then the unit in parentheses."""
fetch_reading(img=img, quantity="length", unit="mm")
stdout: 4.4 (mm)
